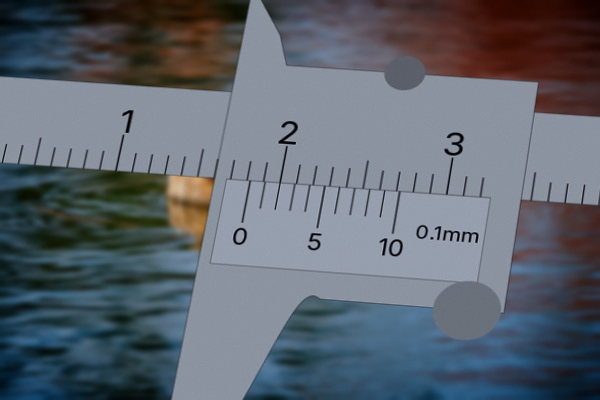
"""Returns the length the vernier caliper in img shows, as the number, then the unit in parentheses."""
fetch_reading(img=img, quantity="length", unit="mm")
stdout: 18.2 (mm)
